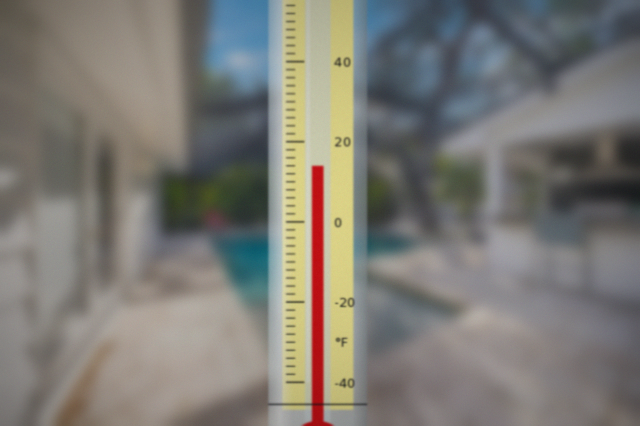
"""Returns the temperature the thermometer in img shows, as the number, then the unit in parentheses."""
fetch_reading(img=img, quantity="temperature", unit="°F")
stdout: 14 (°F)
